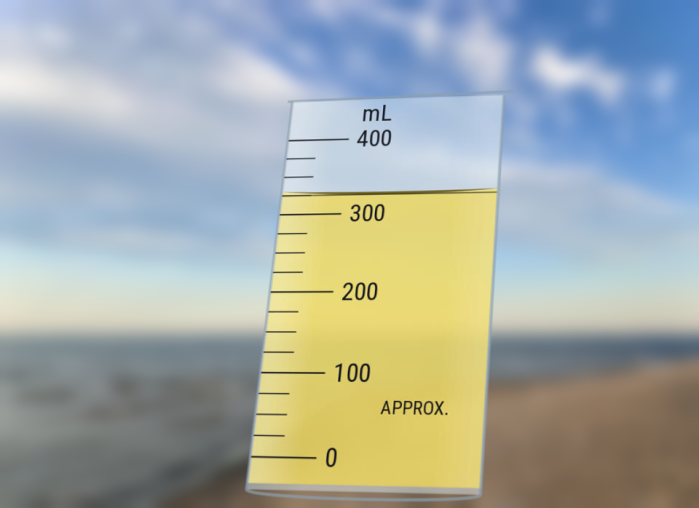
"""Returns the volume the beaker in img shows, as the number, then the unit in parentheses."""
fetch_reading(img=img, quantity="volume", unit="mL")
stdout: 325 (mL)
